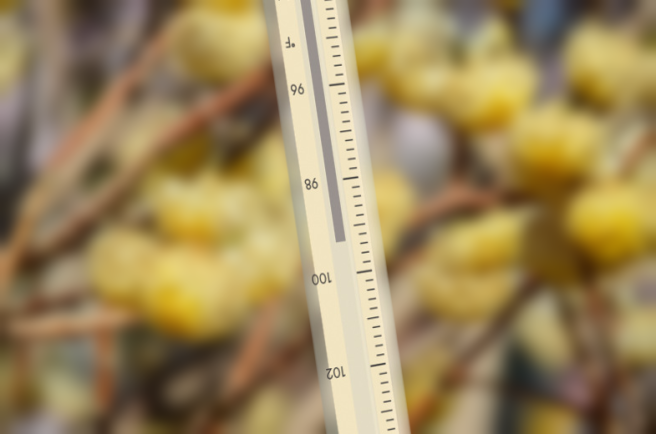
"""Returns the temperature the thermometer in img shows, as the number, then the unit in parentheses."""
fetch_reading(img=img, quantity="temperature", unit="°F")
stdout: 99.3 (°F)
